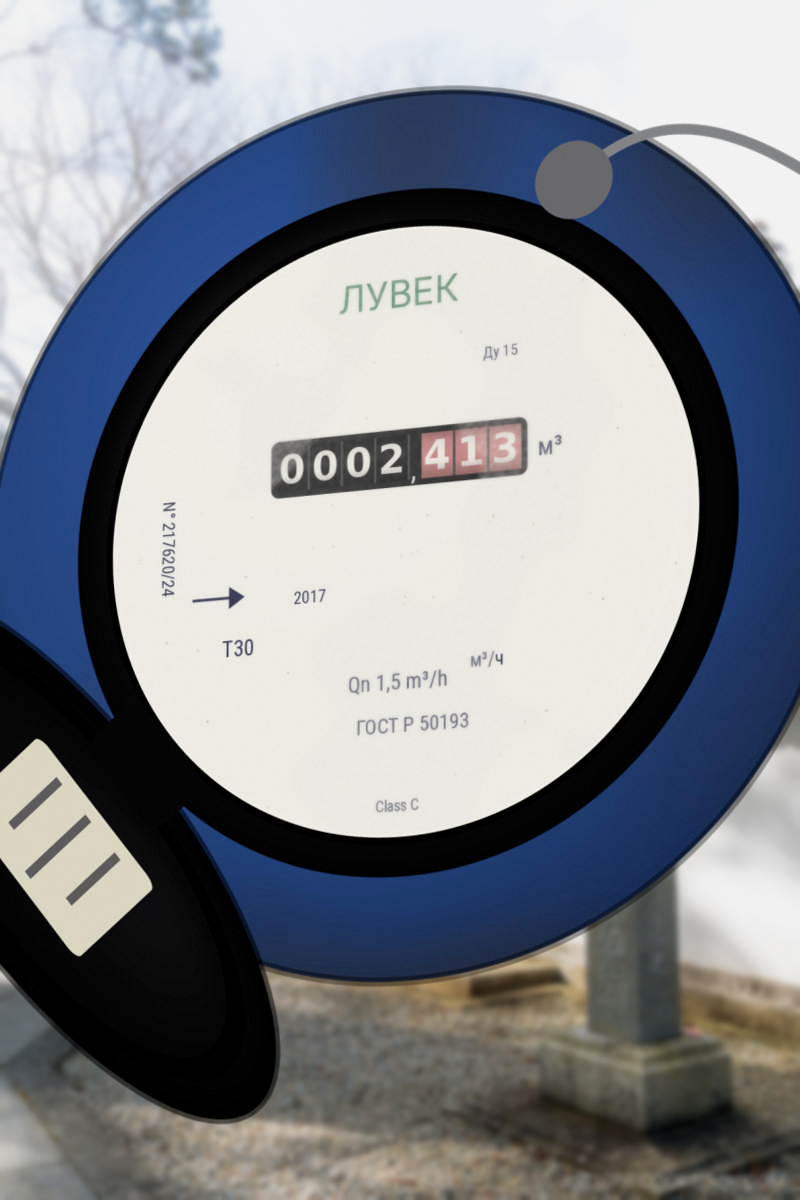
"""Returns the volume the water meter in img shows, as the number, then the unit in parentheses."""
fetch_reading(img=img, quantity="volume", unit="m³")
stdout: 2.413 (m³)
